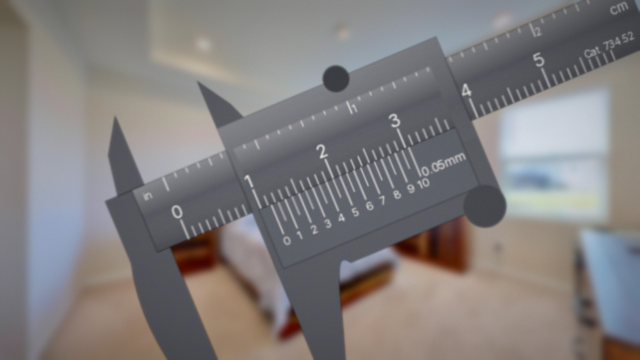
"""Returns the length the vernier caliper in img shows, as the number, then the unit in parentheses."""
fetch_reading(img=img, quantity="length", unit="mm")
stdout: 11.4 (mm)
